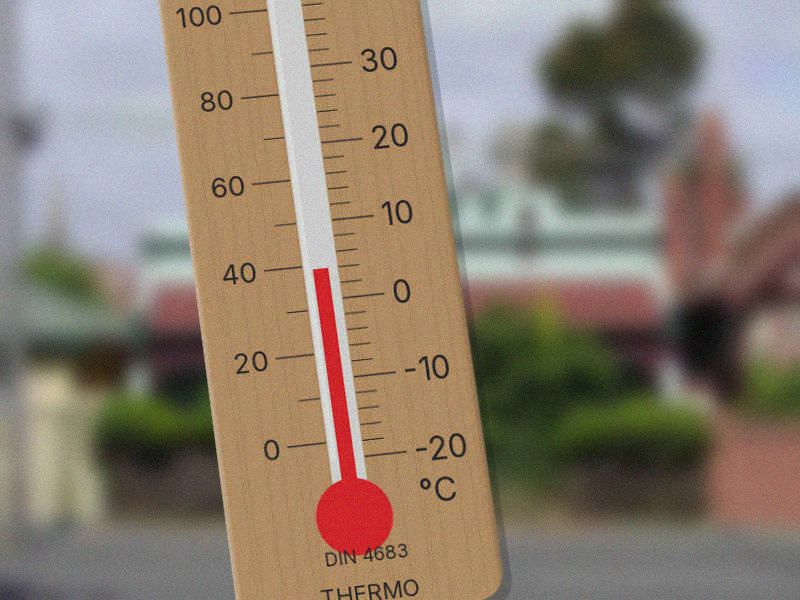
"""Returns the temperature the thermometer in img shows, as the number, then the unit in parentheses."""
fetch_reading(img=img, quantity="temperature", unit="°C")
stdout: 4 (°C)
